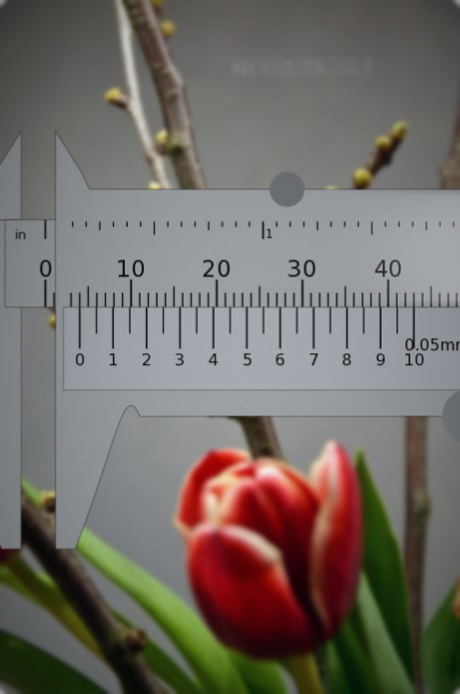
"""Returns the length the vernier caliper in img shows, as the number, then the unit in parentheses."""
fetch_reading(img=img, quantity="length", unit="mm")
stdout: 4.0 (mm)
